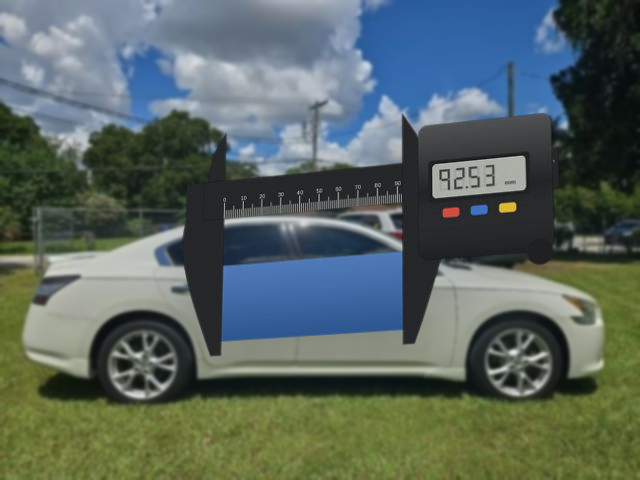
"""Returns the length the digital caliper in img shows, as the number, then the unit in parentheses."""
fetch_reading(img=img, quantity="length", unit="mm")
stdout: 92.53 (mm)
